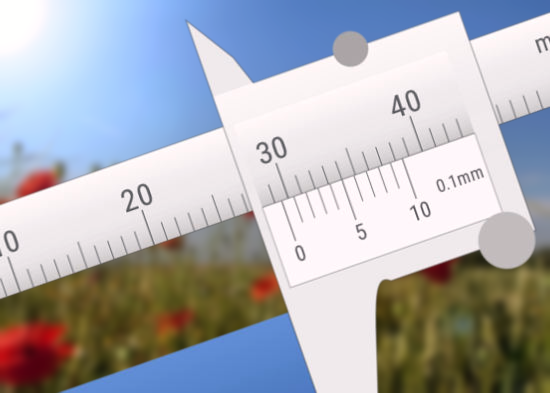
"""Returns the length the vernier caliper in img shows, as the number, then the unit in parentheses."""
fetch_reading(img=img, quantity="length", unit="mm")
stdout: 29.5 (mm)
